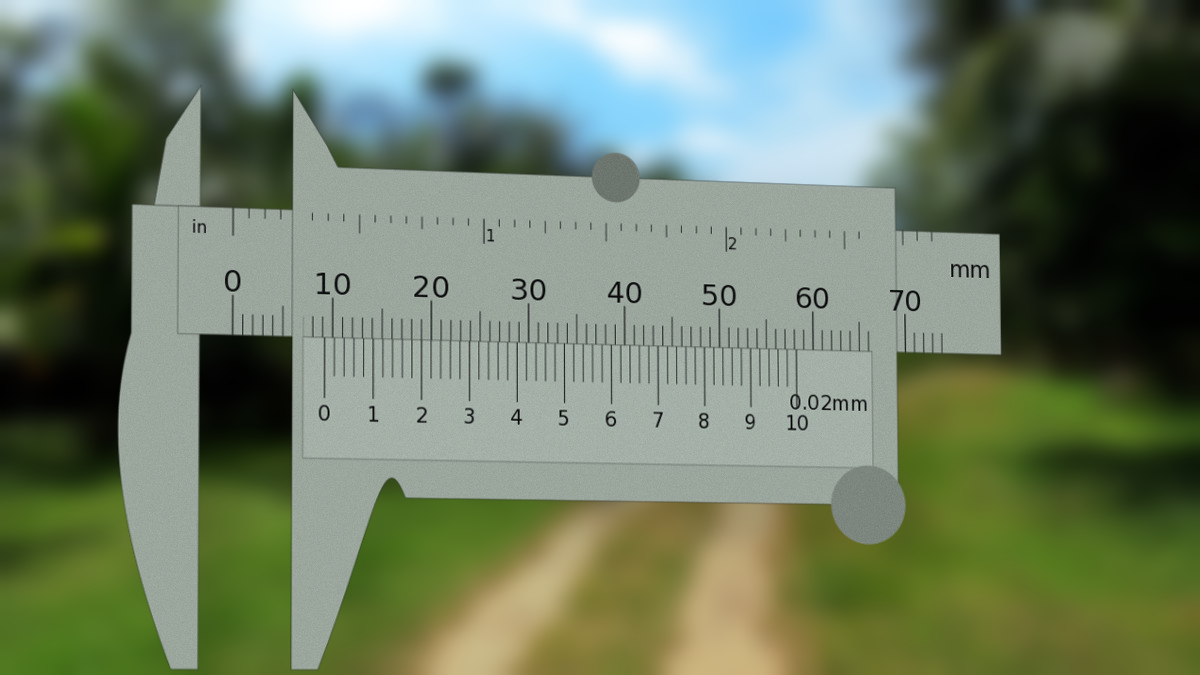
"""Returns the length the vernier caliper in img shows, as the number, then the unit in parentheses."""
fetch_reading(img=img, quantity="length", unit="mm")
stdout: 9.2 (mm)
